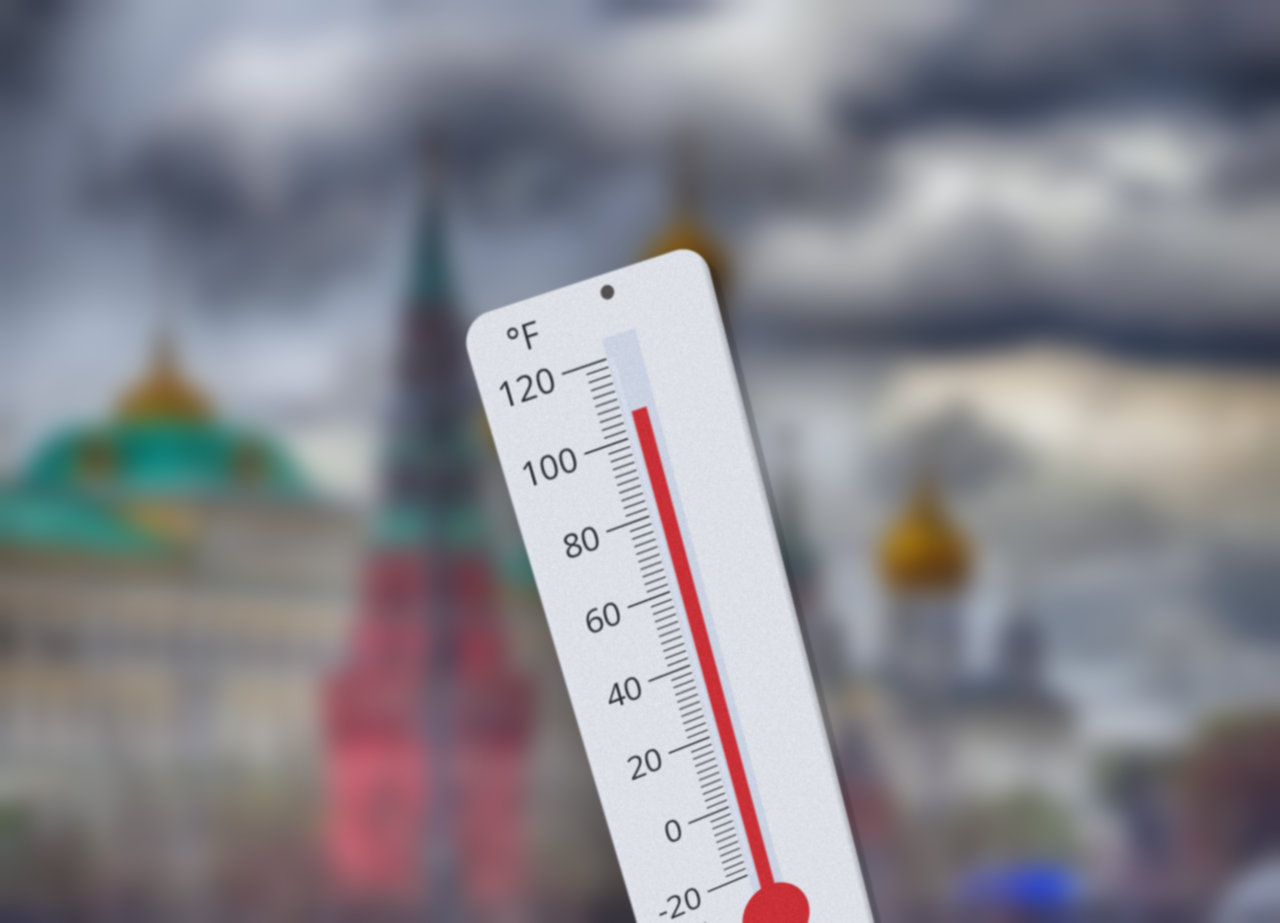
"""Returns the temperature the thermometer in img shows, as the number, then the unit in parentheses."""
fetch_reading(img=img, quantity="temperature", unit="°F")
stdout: 106 (°F)
